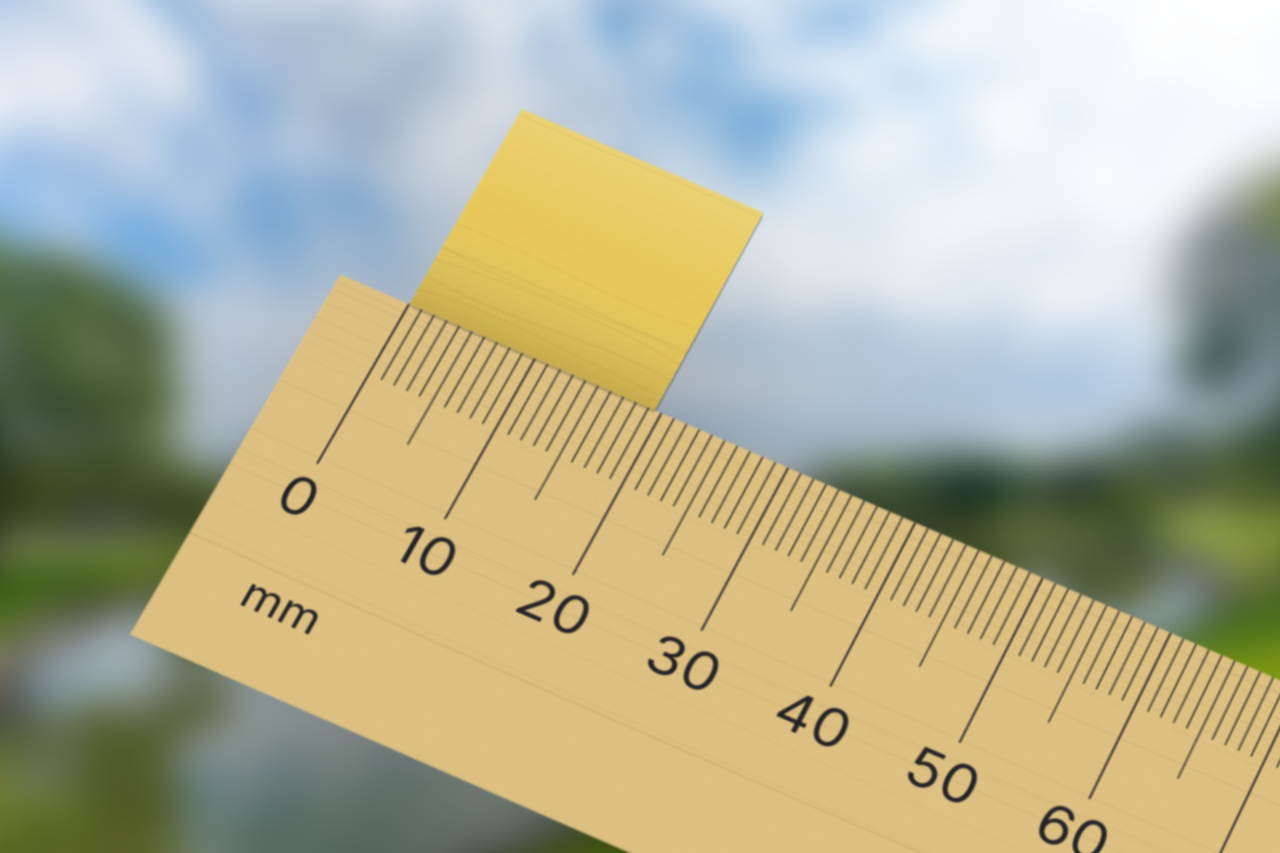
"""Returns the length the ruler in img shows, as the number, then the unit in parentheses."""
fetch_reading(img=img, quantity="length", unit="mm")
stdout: 19.5 (mm)
